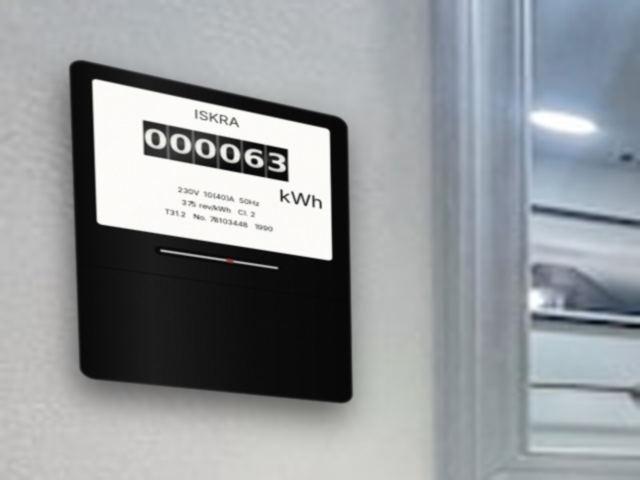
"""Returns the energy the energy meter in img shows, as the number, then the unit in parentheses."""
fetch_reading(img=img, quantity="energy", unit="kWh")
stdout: 63 (kWh)
